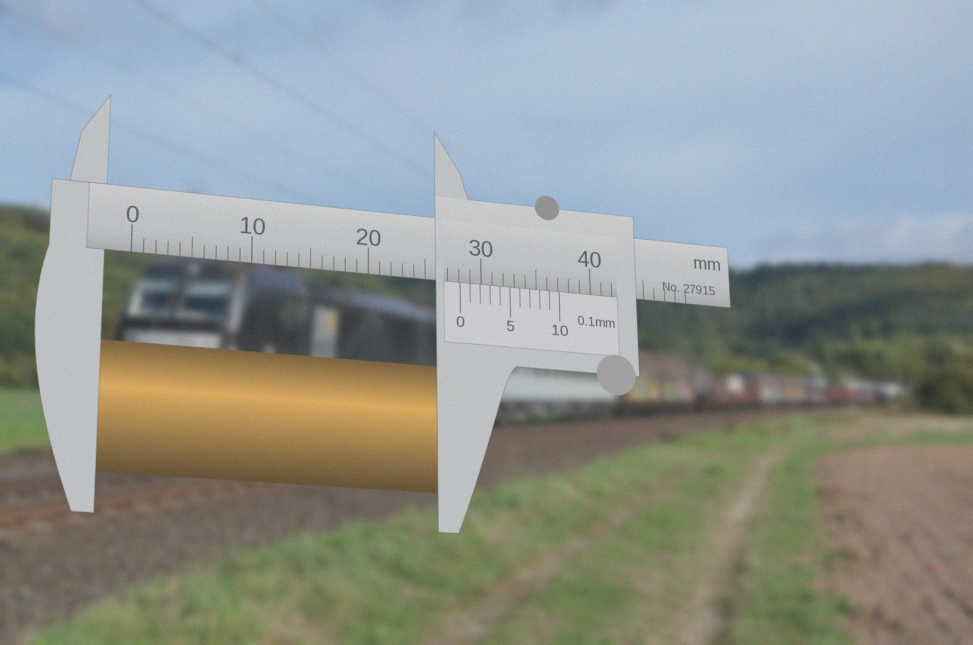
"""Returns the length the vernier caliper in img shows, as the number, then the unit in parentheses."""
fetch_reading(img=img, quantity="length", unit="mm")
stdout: 28.1 (mm)
